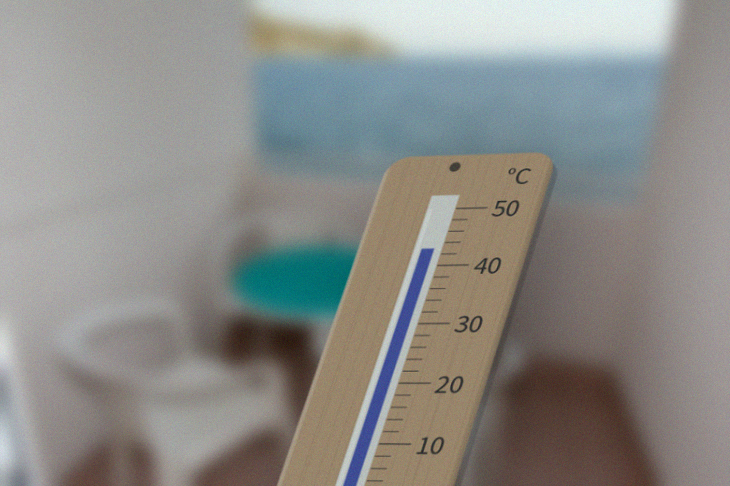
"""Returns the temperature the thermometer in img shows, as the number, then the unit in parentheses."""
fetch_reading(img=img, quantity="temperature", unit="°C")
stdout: 43 (°C)
